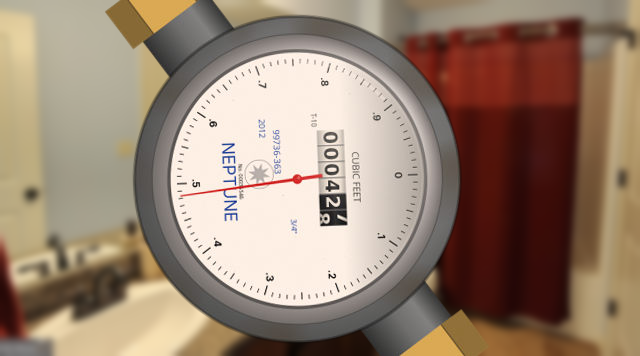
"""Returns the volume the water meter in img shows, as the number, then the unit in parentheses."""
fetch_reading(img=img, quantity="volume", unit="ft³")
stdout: 427.48 (ft³)
